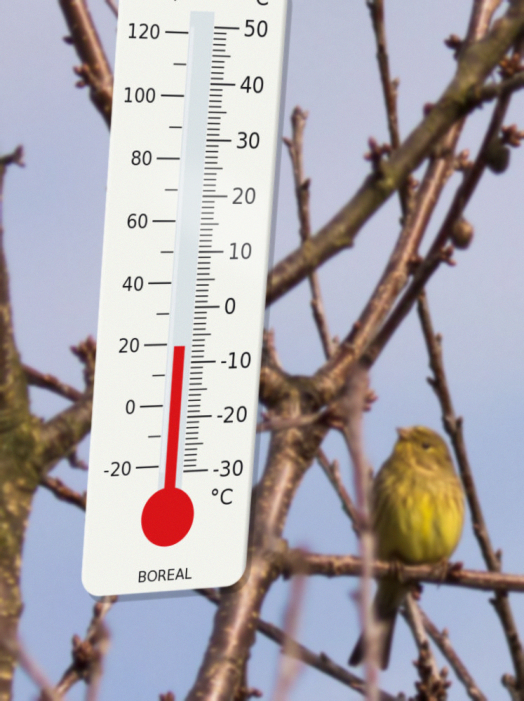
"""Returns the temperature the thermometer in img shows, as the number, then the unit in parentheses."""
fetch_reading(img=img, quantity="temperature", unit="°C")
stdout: -7 (°C)
